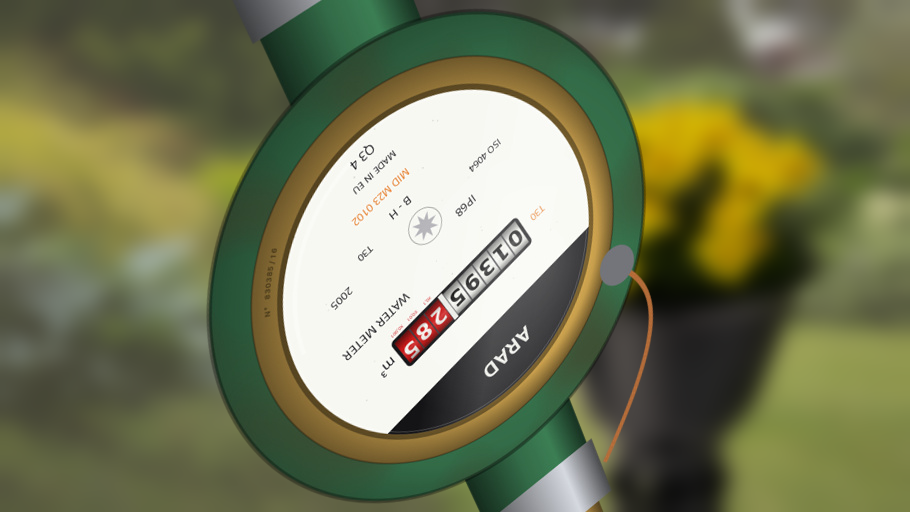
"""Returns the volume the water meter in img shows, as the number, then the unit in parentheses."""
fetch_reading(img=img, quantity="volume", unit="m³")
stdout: 1395.285 (m³)
